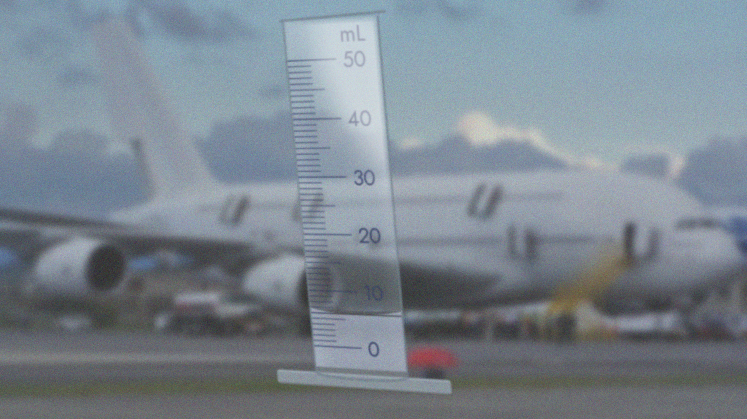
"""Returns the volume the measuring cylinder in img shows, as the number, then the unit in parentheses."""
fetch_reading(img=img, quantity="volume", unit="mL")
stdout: 6 (mL)
